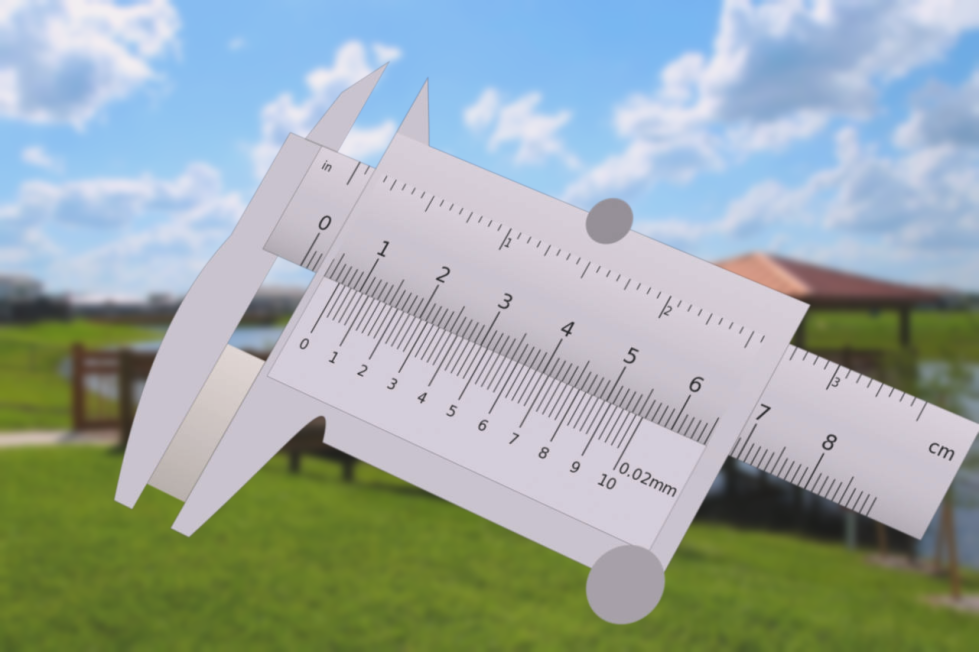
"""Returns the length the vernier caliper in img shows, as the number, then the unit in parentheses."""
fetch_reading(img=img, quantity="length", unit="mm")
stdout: 6.6 (mm)
